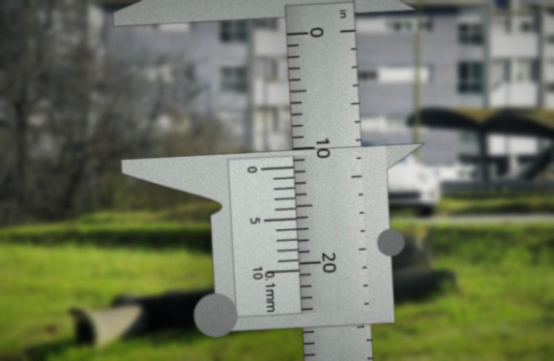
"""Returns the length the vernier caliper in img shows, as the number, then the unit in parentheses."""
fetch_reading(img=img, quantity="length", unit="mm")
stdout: 11.6 (mm)
